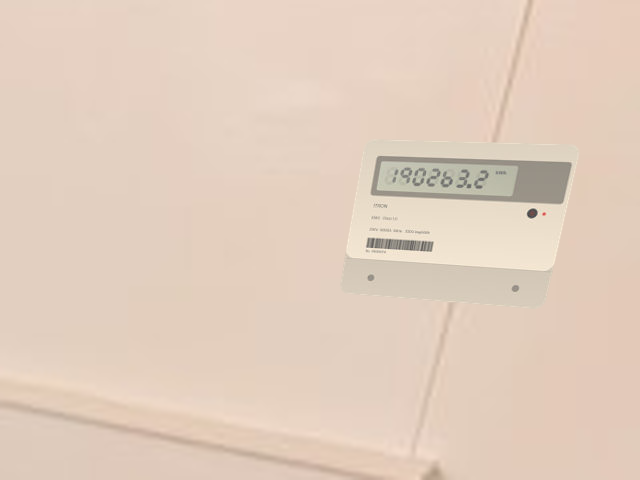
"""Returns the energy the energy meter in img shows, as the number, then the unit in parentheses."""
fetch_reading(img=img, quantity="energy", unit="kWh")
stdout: 190263.2 (kWh)
